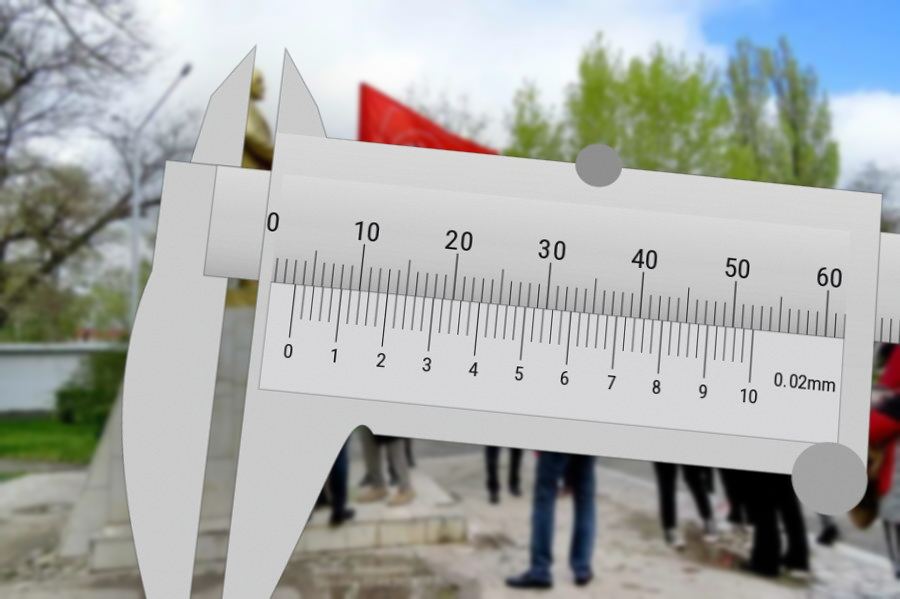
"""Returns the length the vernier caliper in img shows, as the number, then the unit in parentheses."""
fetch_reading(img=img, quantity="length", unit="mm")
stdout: 3.2 (mm)
